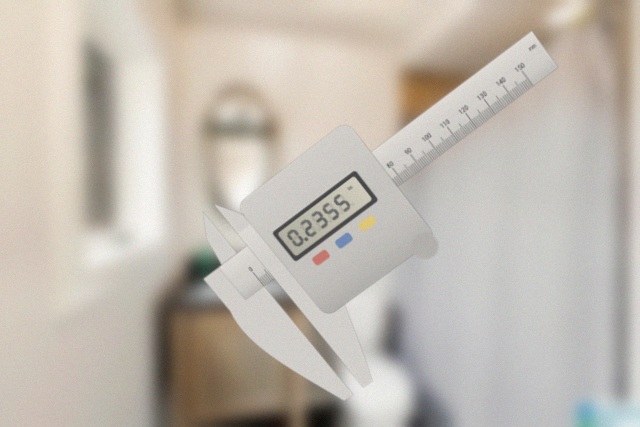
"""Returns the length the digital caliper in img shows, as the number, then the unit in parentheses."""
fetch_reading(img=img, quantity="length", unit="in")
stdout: 0.2355 (in)
